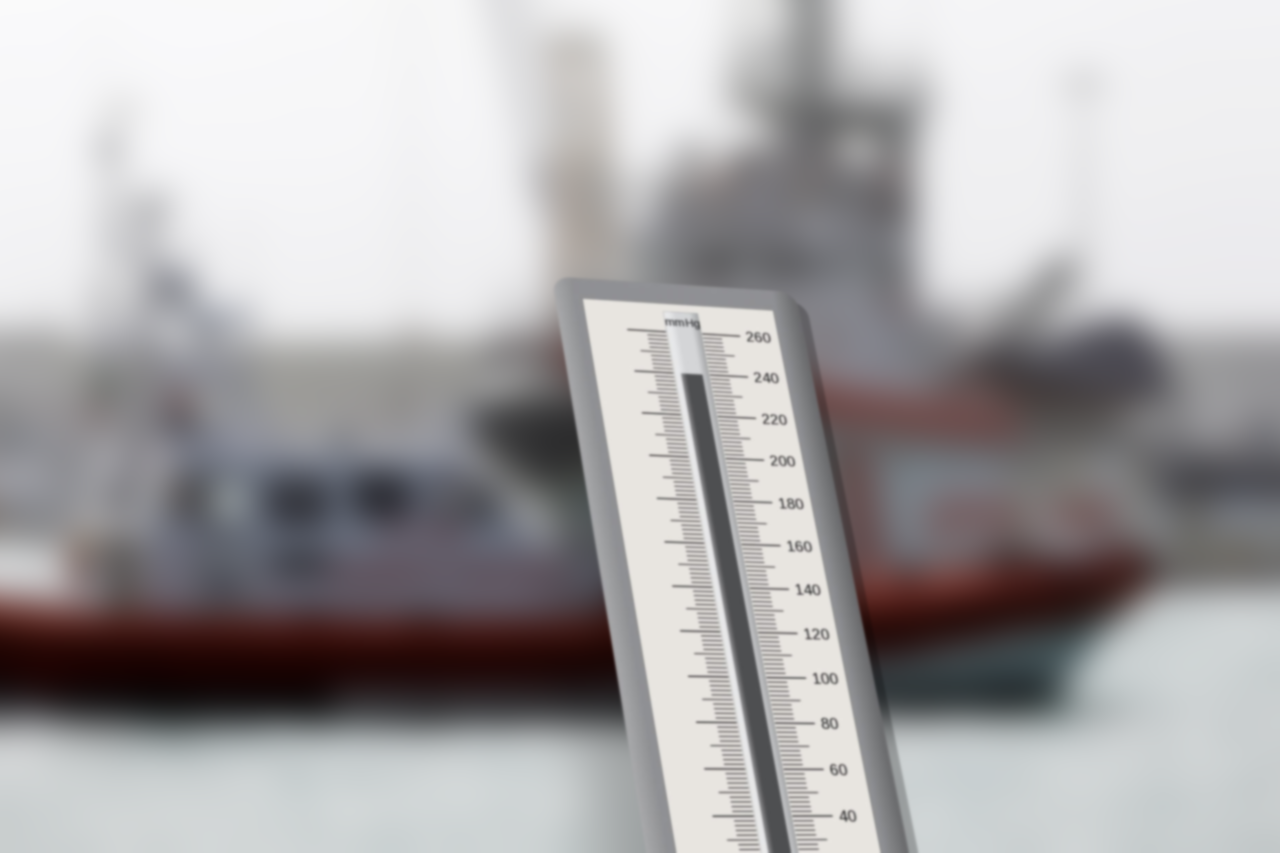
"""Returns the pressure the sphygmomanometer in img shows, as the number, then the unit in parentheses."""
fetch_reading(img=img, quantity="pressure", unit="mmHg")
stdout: 240 (mmHg)
